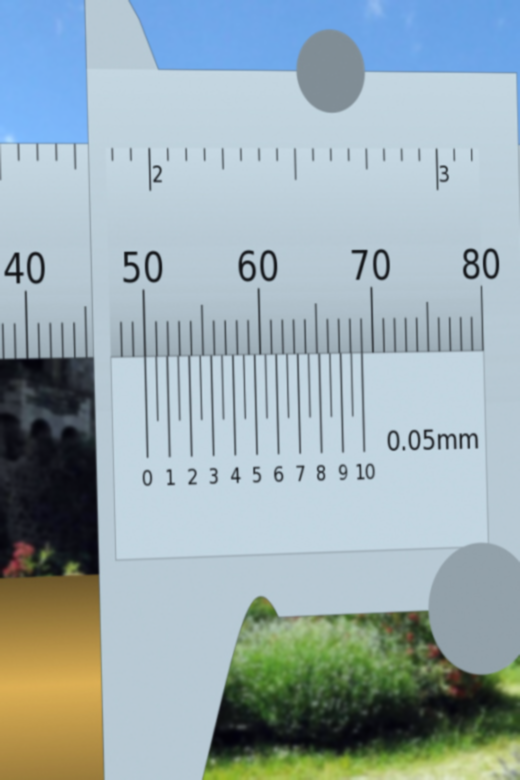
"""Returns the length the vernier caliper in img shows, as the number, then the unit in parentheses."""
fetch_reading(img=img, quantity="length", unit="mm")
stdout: 50.0 (mm)
